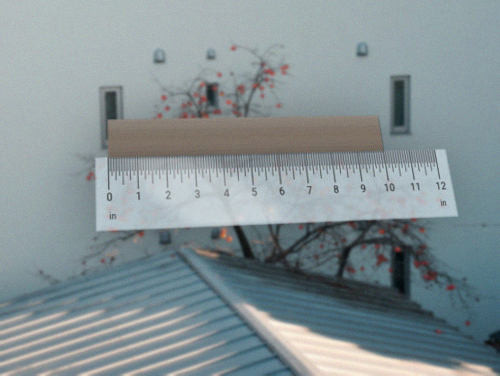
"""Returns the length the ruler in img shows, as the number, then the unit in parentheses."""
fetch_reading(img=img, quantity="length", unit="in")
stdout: 10 (in)
